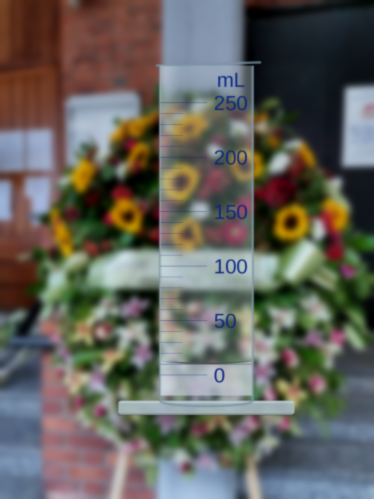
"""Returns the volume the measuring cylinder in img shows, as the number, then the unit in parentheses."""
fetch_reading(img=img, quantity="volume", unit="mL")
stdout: 10 (mL)
